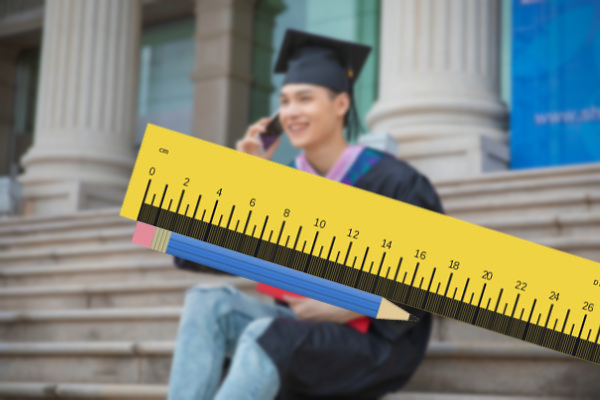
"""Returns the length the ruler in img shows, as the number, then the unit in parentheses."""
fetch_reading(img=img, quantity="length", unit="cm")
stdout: 17 (cm)
